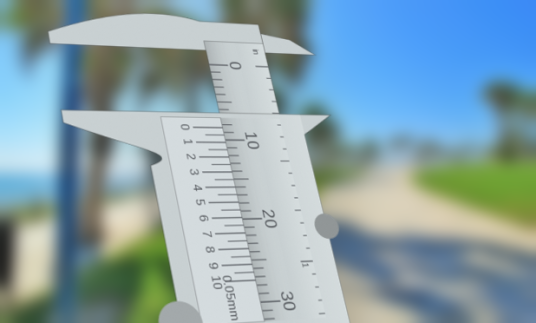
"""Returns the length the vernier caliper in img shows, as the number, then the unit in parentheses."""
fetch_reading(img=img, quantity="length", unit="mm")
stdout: 8.4 (mm)
